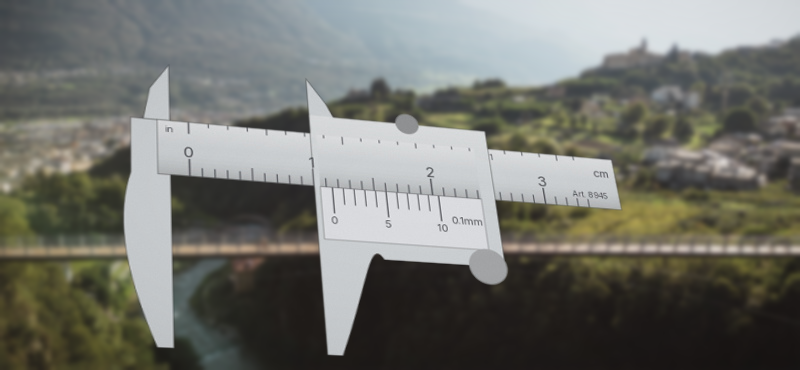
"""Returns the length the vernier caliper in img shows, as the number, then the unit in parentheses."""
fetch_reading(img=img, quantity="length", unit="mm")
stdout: 11.5 (mm)
